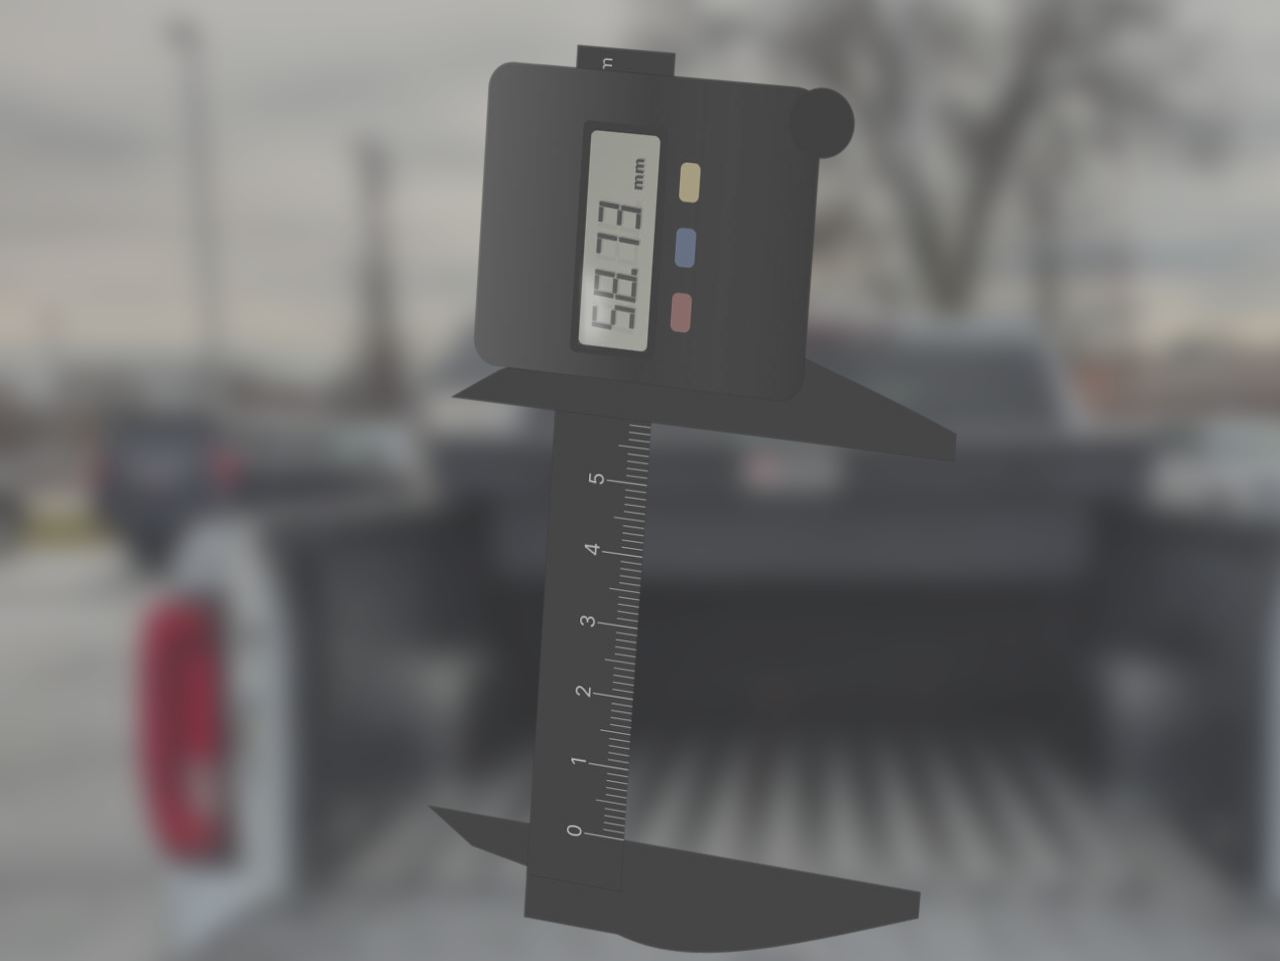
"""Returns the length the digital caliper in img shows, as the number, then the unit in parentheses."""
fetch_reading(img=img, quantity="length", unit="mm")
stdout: 58.73 (mm)
